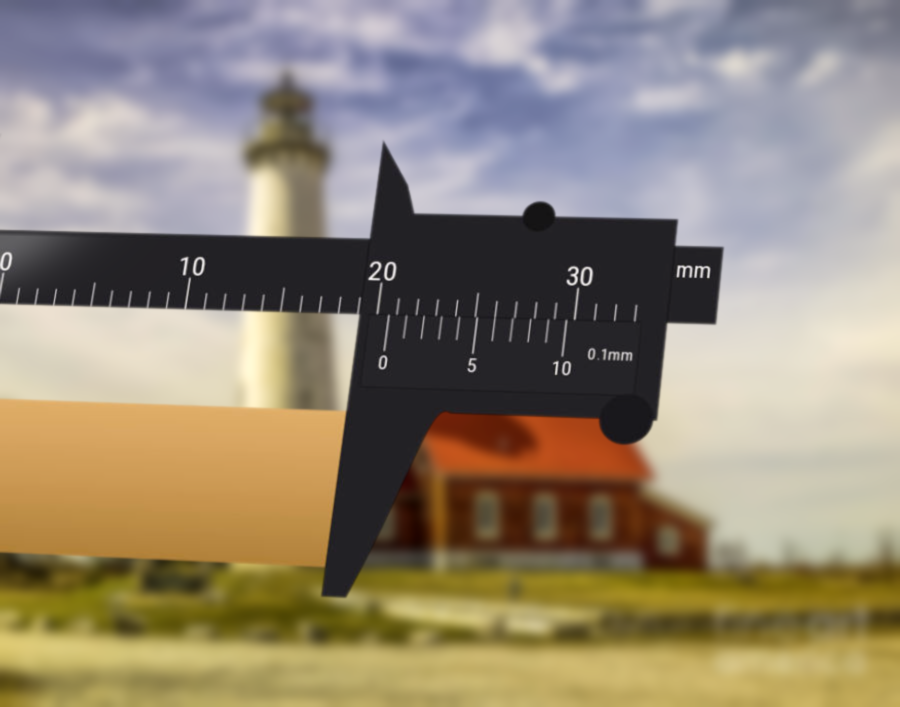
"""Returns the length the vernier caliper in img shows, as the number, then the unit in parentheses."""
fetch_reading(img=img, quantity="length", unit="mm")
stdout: 20.6 (mm)
